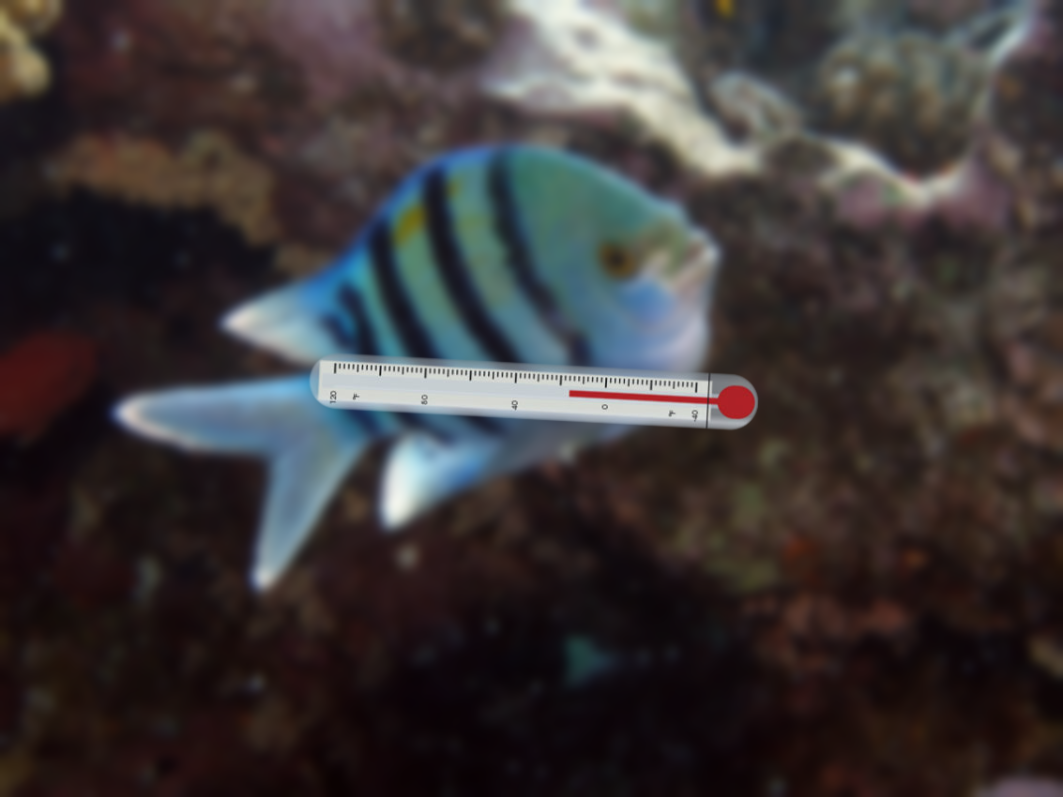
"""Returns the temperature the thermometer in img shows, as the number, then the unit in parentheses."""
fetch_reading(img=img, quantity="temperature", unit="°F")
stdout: 16 (°F)
